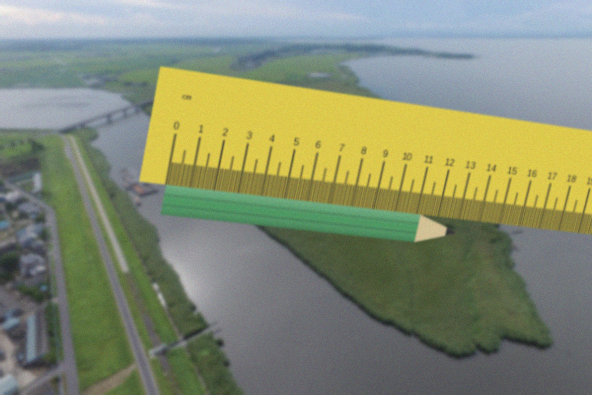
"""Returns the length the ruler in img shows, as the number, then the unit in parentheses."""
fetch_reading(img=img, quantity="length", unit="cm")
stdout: 13 (cm)
